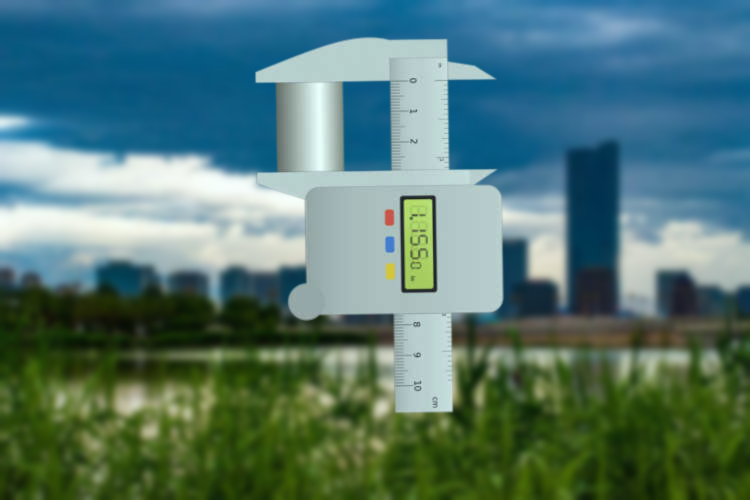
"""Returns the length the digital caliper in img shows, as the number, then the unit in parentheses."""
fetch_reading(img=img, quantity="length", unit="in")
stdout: 1.1550 (in)
